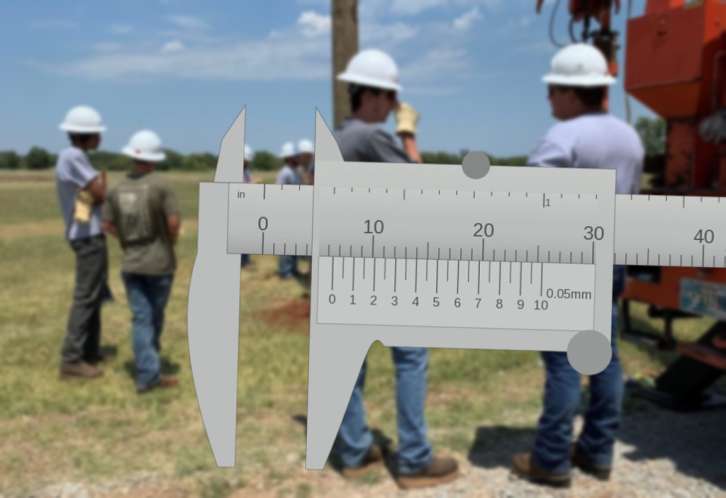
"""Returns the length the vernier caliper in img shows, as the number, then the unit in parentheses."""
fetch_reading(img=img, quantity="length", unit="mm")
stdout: 6.4 (mm)
